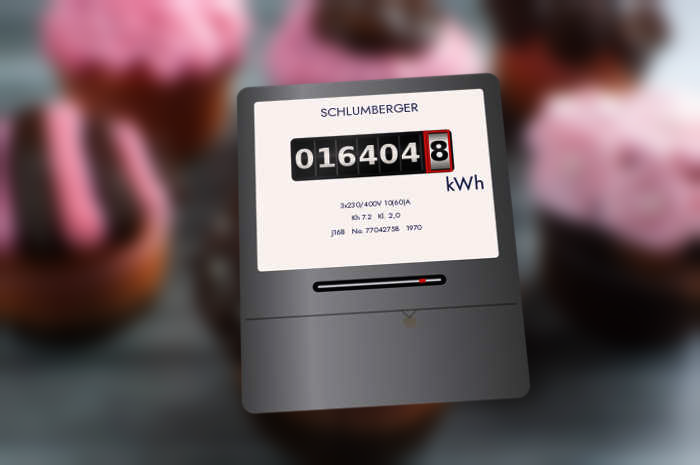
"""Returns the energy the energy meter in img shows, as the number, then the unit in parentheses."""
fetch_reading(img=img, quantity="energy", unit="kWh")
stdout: 16404.8 (kWh)
